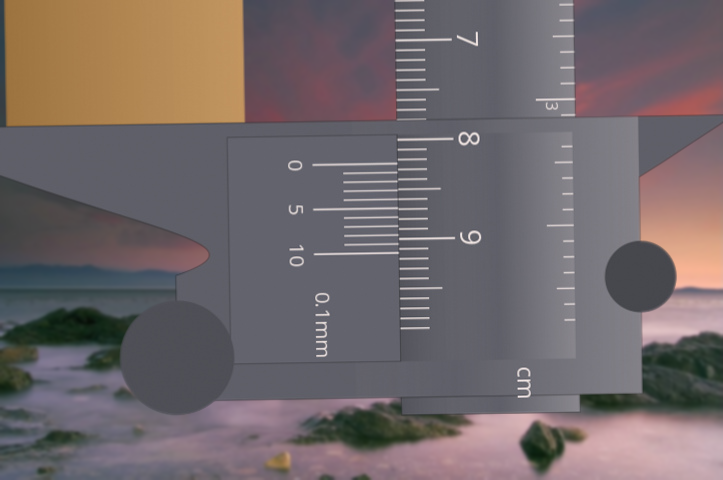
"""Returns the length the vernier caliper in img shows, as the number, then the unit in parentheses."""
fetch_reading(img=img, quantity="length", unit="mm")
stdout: 82.4 (mm)
